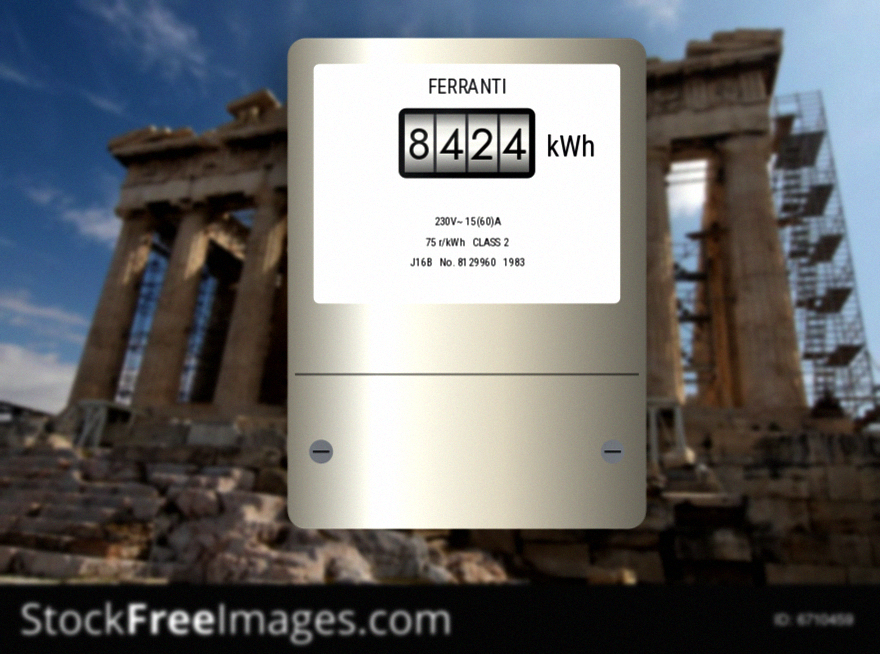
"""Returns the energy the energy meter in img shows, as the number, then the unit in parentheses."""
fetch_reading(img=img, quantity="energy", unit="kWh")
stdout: 8424 (kWh)
